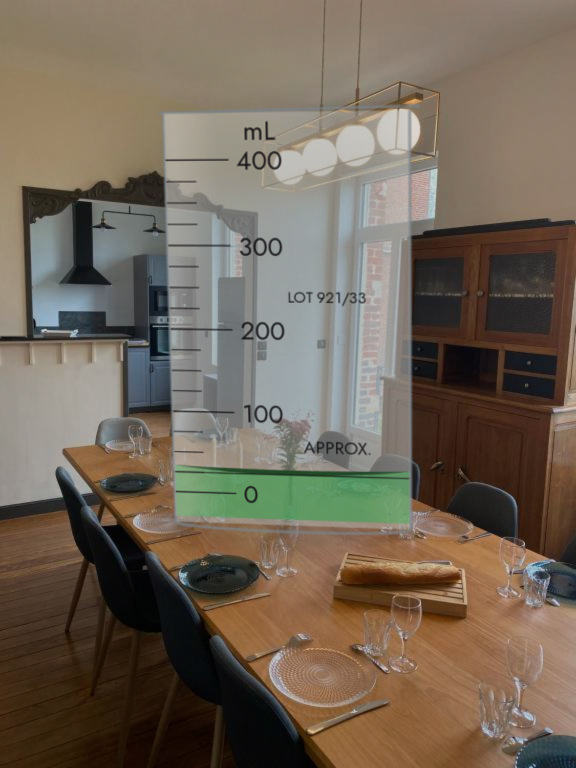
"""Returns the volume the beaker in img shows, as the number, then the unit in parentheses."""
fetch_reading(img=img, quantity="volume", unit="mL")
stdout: 25 (mL)
